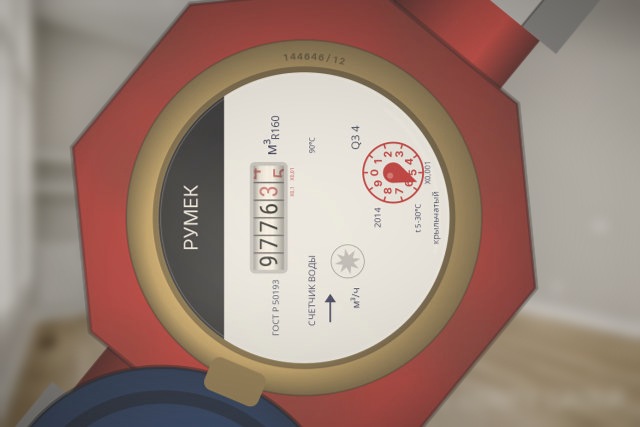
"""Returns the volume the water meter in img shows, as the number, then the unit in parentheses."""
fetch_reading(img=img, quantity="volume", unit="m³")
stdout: 9776.345 (m³)
